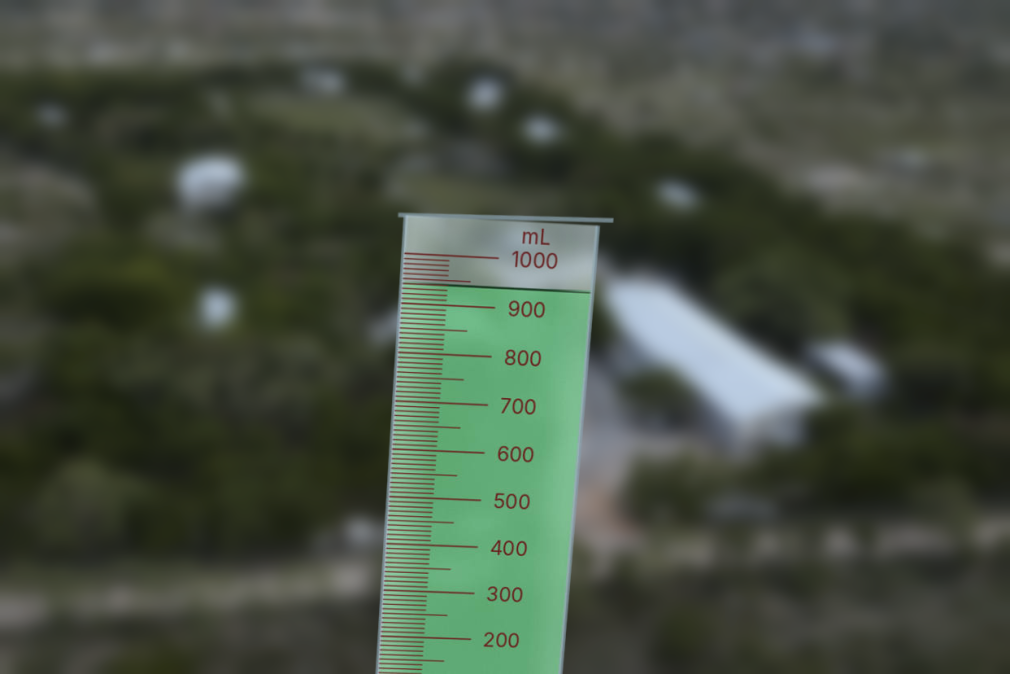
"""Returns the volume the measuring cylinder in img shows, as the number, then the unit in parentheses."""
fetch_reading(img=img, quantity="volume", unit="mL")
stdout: 940 (mL)
